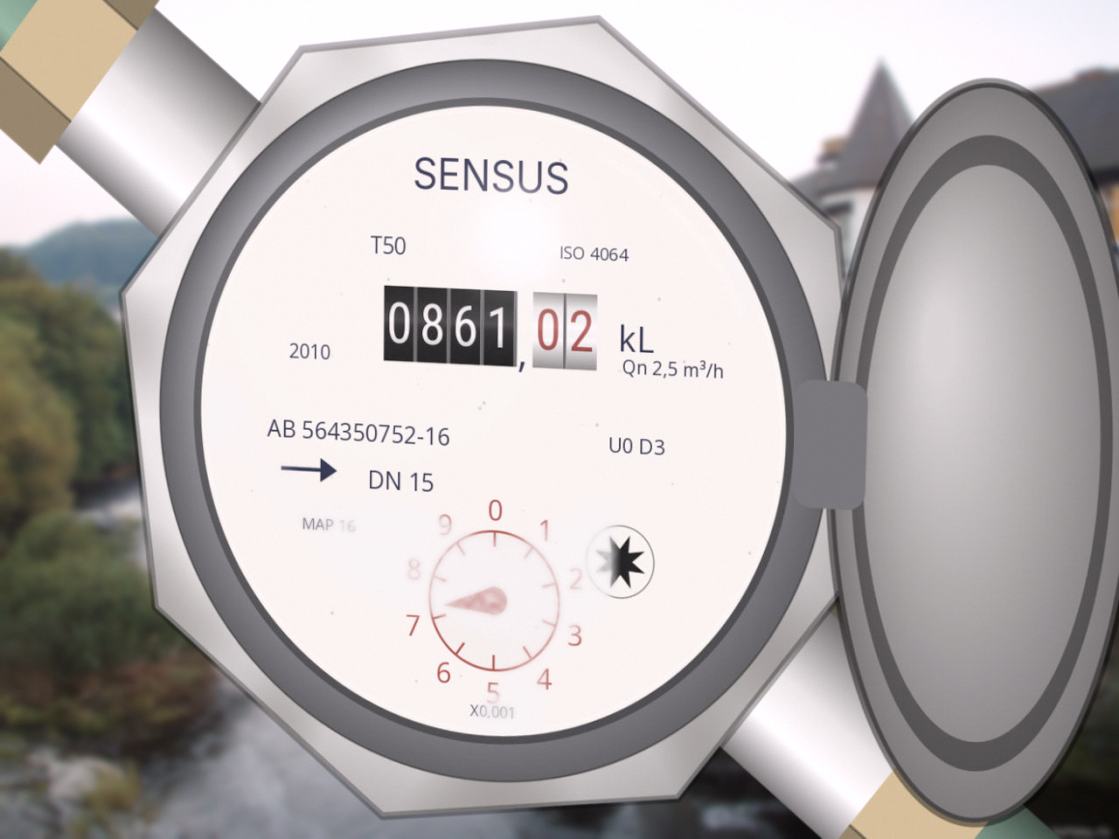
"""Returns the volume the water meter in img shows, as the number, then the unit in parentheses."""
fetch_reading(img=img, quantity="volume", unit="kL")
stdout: 861.027 (kL)
